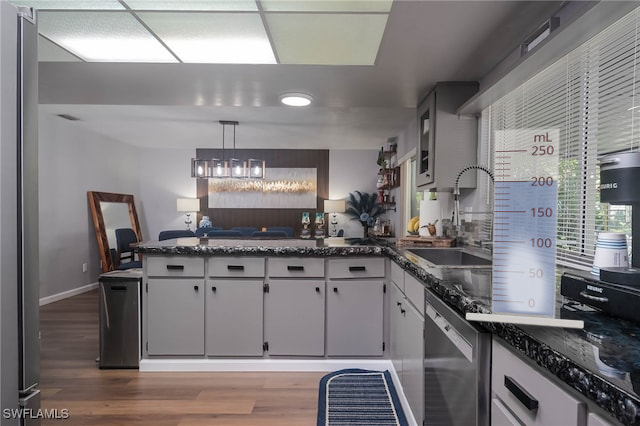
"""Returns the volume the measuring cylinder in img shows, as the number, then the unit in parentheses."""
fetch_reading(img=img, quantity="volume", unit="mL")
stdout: 200 (mL)
